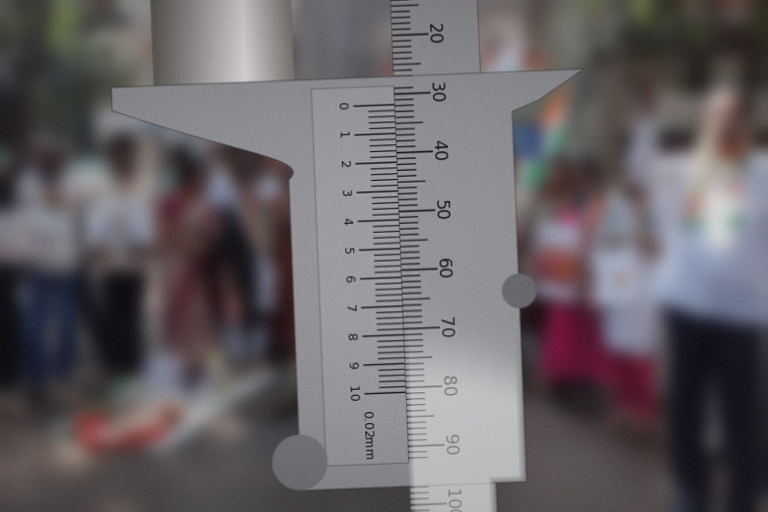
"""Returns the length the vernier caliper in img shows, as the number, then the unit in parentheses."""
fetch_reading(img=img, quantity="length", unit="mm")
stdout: 31.8 (mm)
